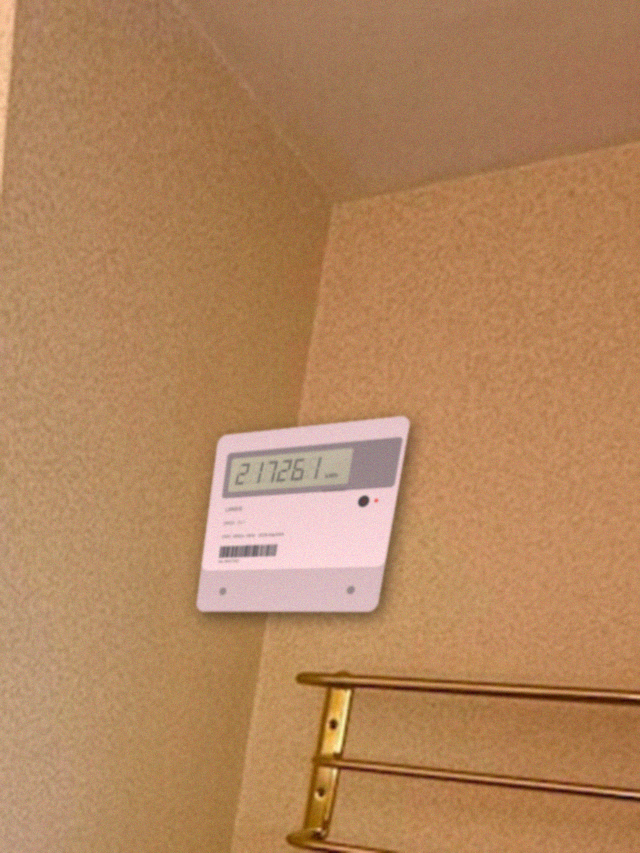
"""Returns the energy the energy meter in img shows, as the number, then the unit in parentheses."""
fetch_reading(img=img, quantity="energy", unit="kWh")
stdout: 217261 (kWh)
